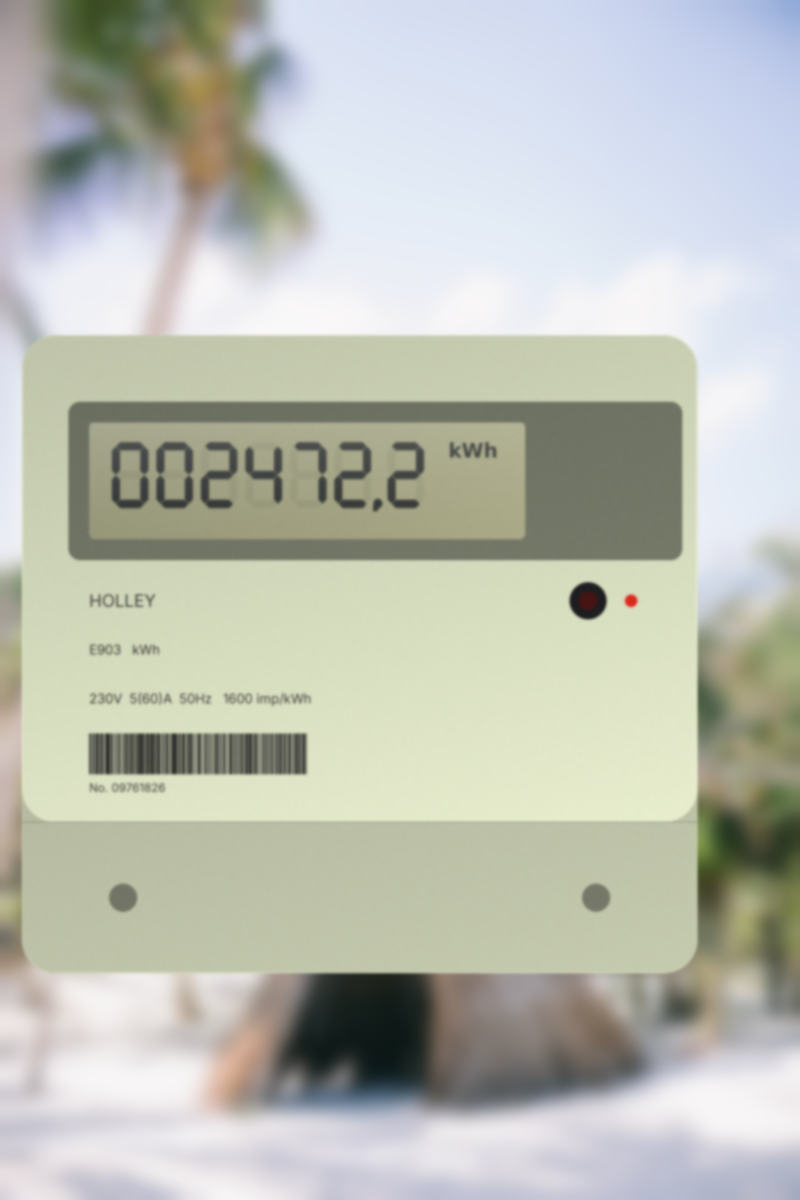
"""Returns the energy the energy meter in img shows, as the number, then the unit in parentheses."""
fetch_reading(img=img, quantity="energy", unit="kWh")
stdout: 2472.2 (kWh)
